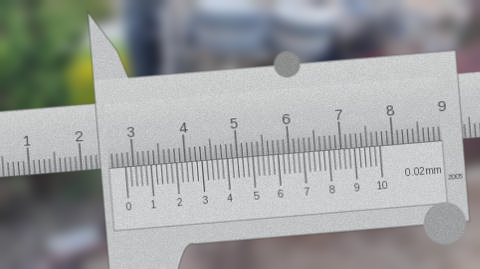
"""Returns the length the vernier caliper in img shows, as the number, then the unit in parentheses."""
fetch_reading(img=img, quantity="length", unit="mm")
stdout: 28.5 (mm)
